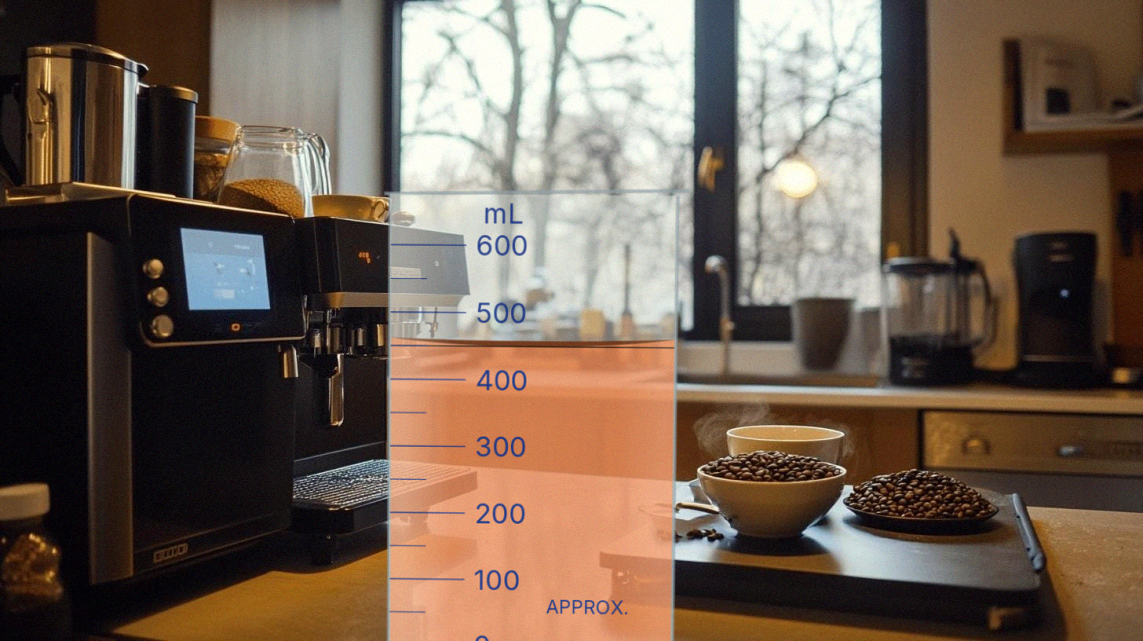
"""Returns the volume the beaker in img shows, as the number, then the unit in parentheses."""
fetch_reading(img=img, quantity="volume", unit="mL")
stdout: 450 (mL)
